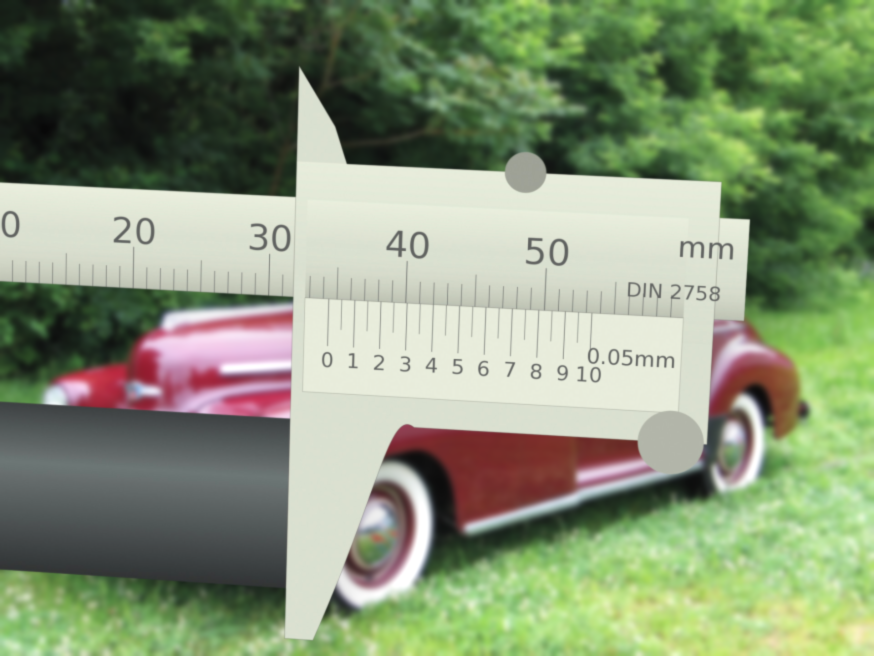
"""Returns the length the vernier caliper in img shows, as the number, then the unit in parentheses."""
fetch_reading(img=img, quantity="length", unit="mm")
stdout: 34.4 (mm)
